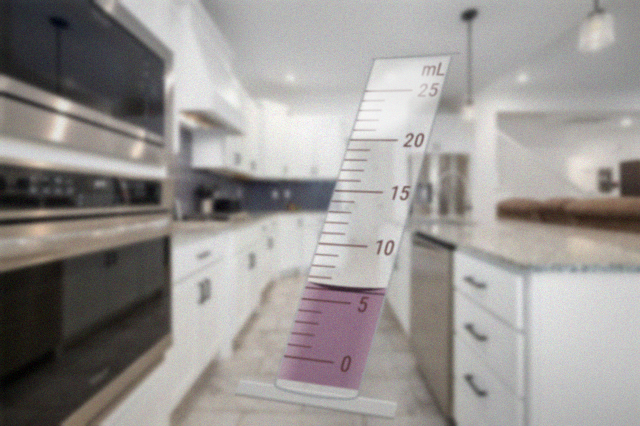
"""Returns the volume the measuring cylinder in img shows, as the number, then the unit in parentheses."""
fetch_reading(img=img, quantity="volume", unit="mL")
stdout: 6 (mL)
